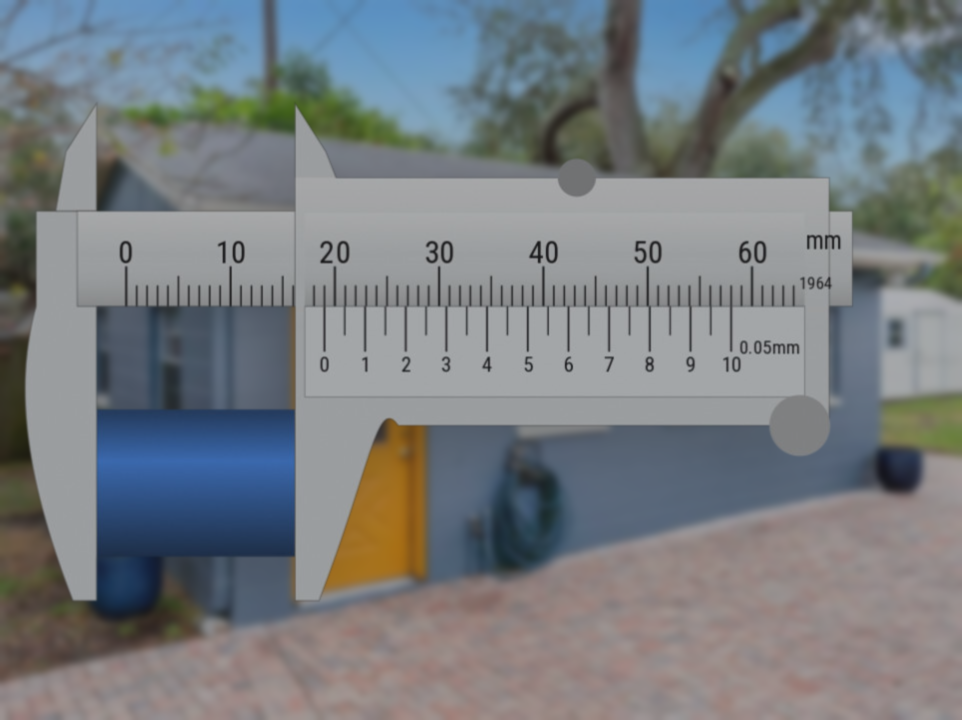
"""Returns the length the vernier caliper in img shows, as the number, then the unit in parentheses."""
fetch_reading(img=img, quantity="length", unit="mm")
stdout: 19.0 (mm)
